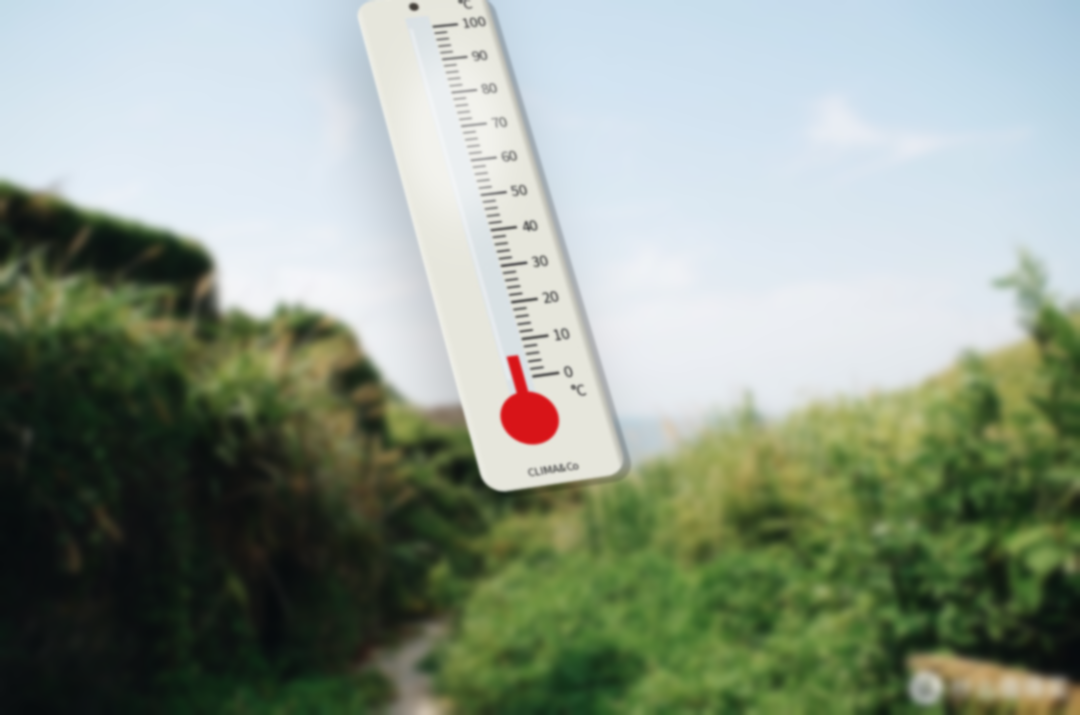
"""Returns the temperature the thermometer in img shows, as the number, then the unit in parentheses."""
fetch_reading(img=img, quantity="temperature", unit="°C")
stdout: 6 (°C)
